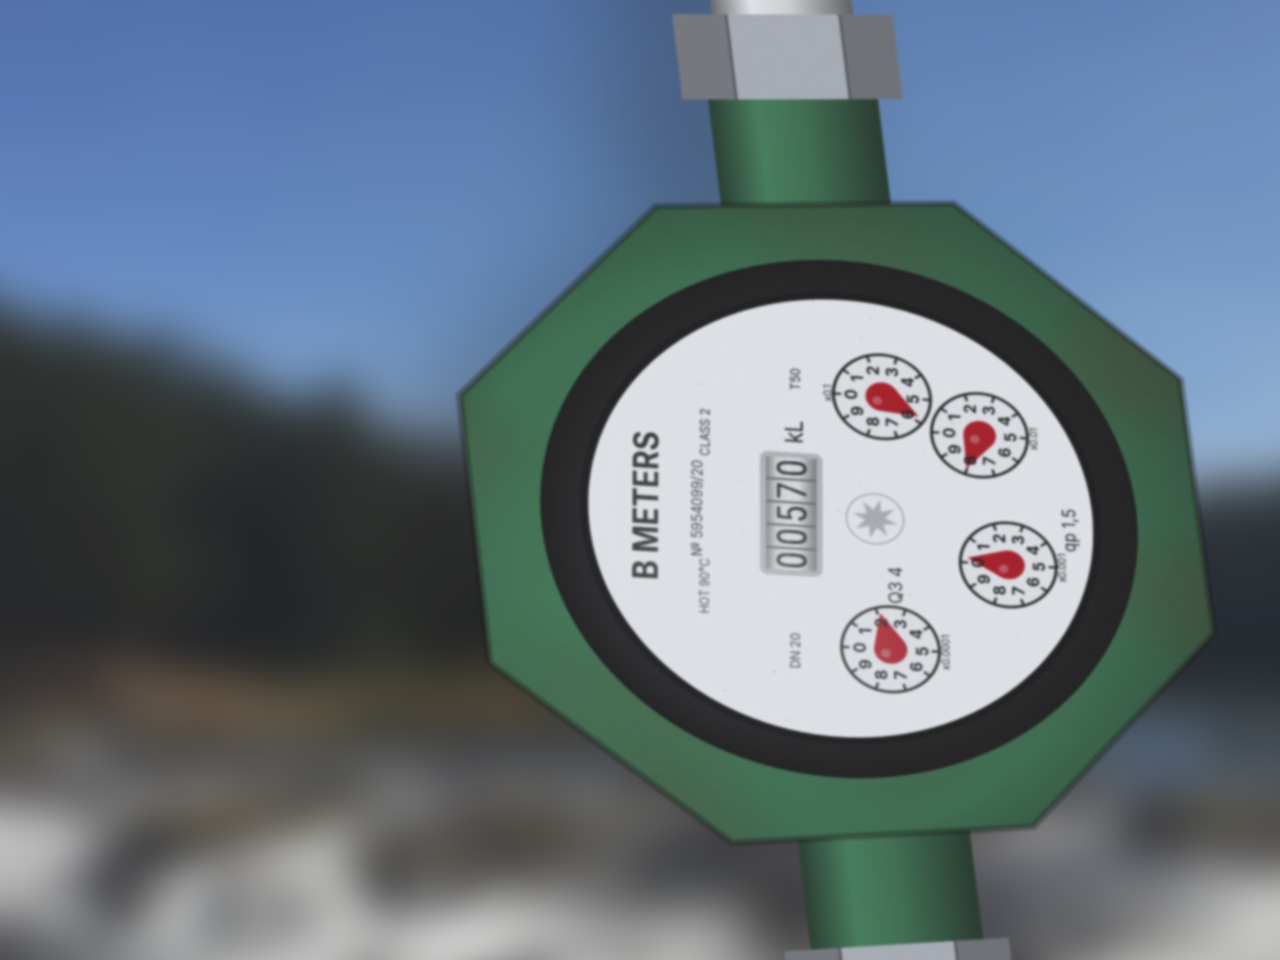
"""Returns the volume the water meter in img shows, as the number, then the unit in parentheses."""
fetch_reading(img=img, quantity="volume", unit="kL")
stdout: 570.5802 (kL)
